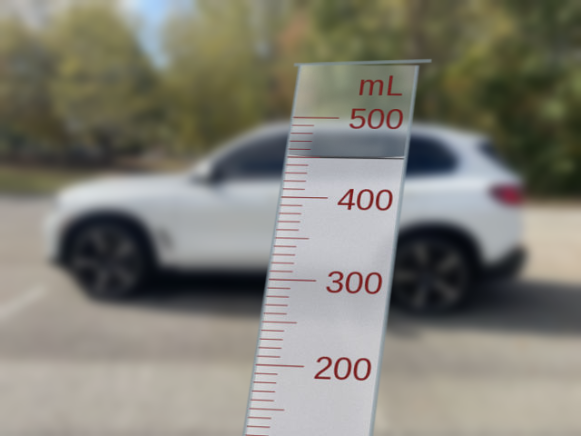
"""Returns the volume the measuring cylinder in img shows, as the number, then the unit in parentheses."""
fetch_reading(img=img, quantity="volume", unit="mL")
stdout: 450 (mL)
